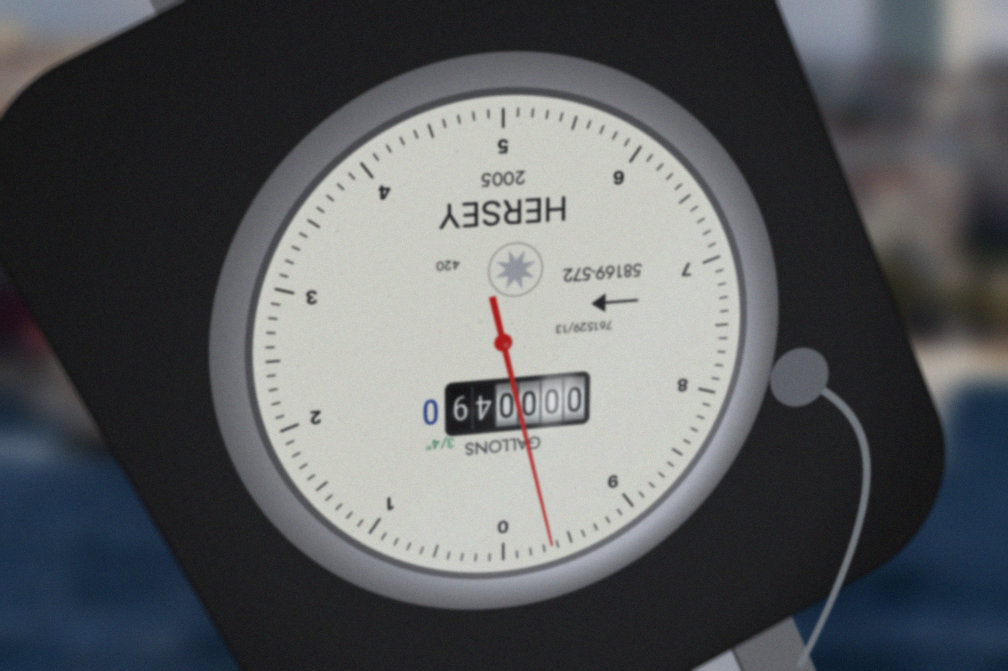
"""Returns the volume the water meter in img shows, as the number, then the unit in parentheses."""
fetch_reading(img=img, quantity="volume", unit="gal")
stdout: 489.6 (gal)
